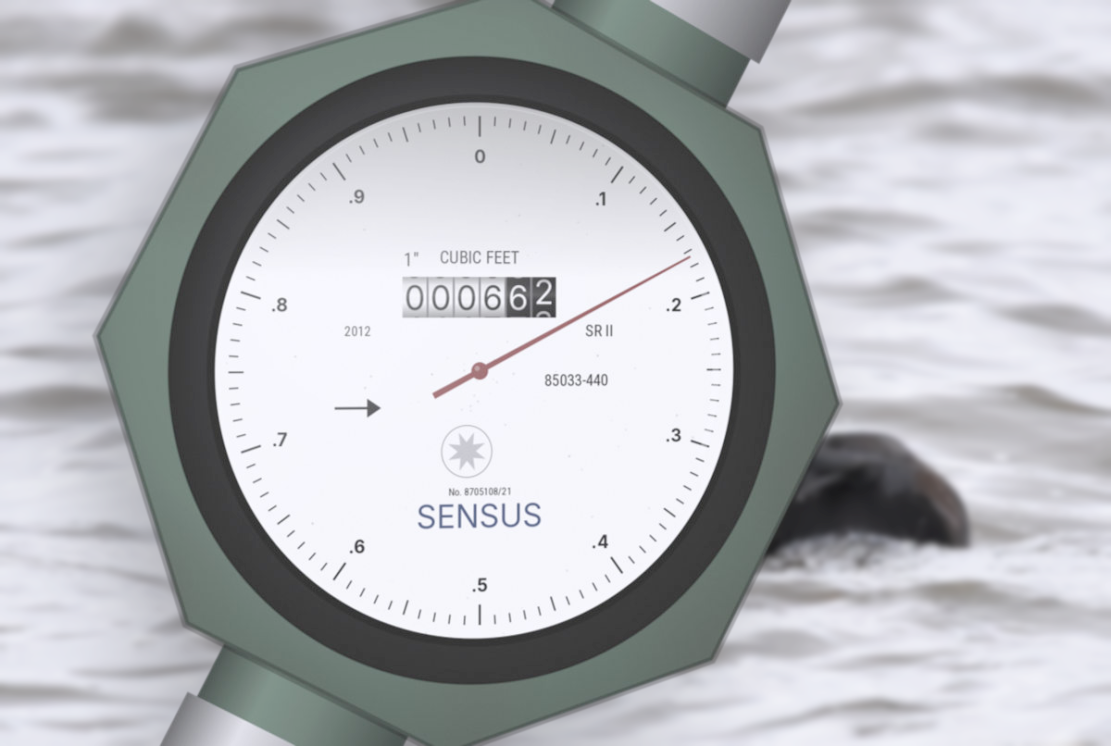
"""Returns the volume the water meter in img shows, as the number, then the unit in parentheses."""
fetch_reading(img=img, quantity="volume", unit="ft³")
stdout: 662.17 (ft³)
